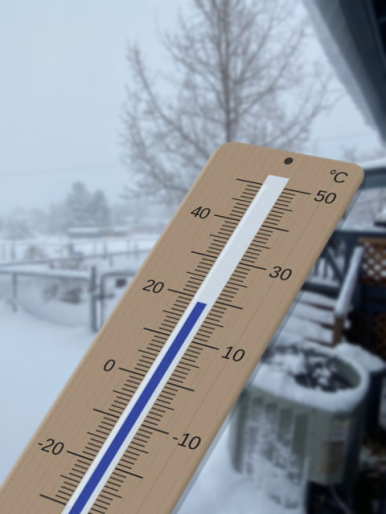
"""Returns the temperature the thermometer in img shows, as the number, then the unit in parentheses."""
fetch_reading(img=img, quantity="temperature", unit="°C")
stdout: 19 (°C)
